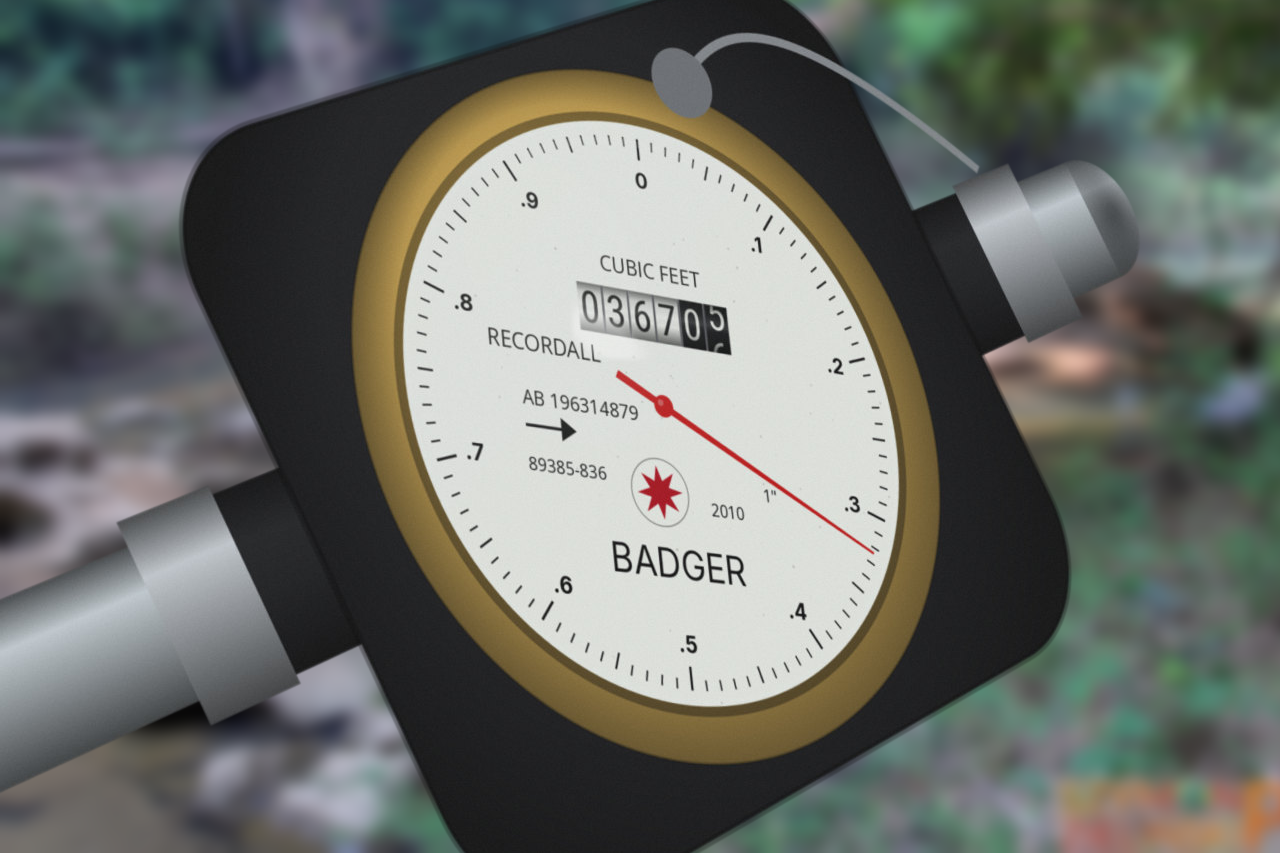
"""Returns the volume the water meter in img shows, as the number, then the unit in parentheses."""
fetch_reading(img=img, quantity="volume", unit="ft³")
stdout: 36705.32 (ft³)
